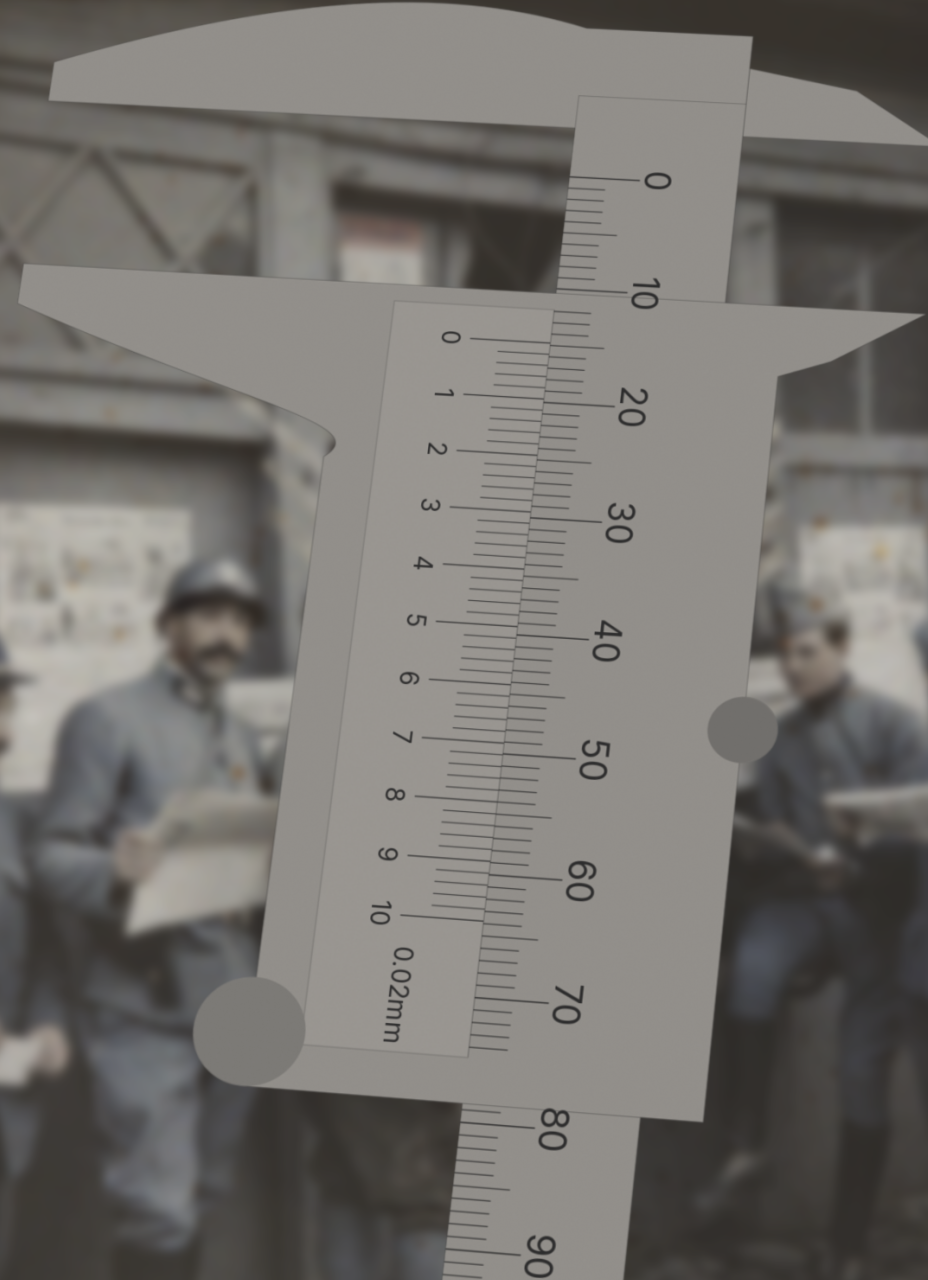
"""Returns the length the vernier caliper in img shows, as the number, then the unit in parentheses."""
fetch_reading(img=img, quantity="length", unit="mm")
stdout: 14.8 (mm)
